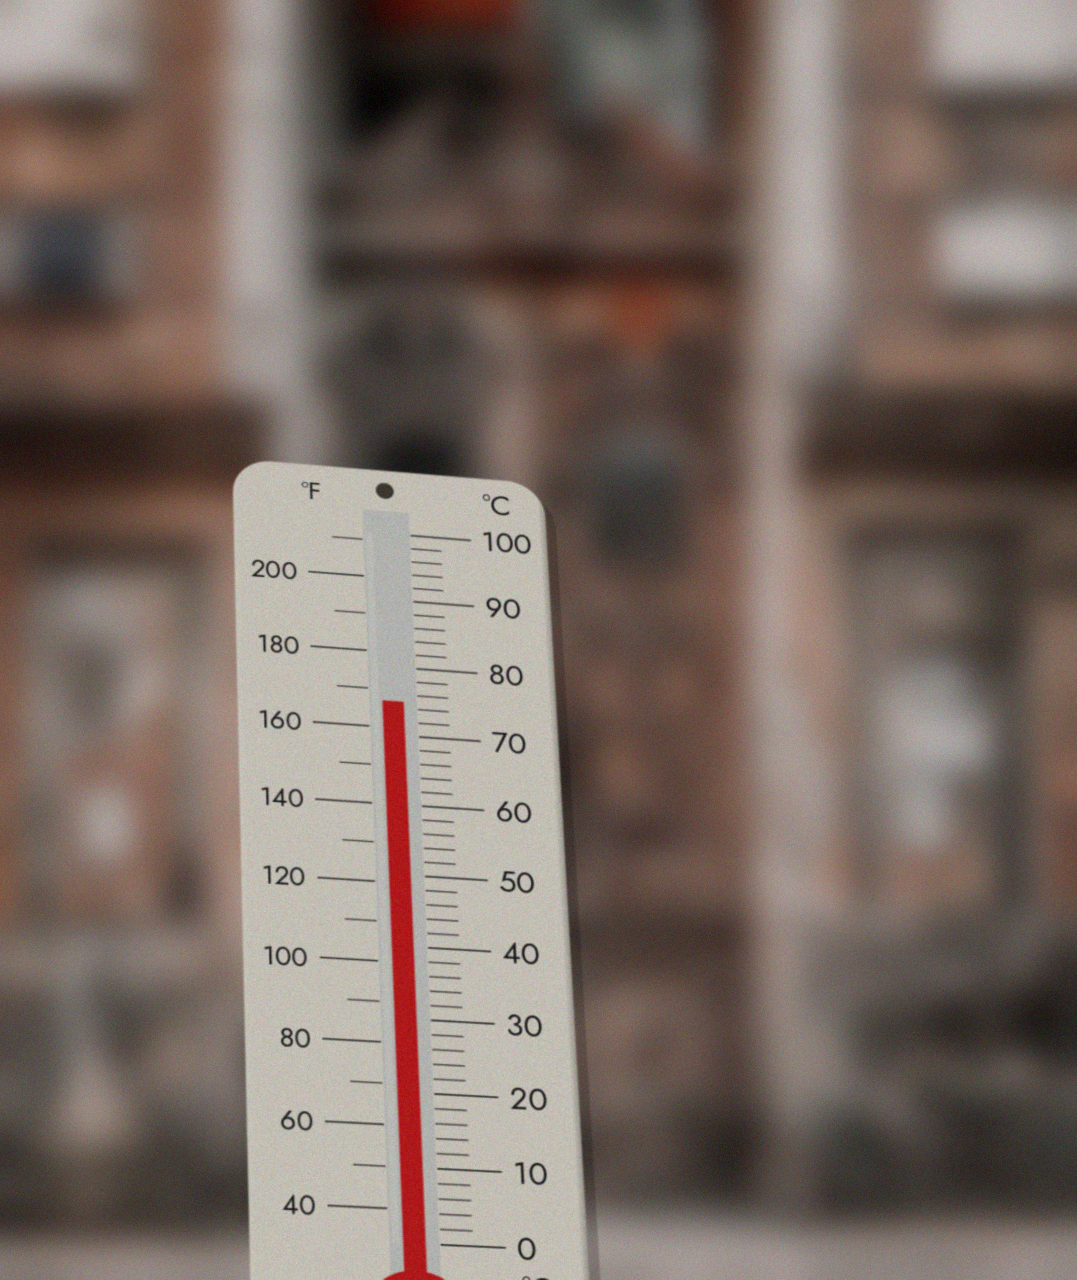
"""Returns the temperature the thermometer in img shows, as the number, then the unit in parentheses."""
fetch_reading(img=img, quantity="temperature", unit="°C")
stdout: 75 (°C)
